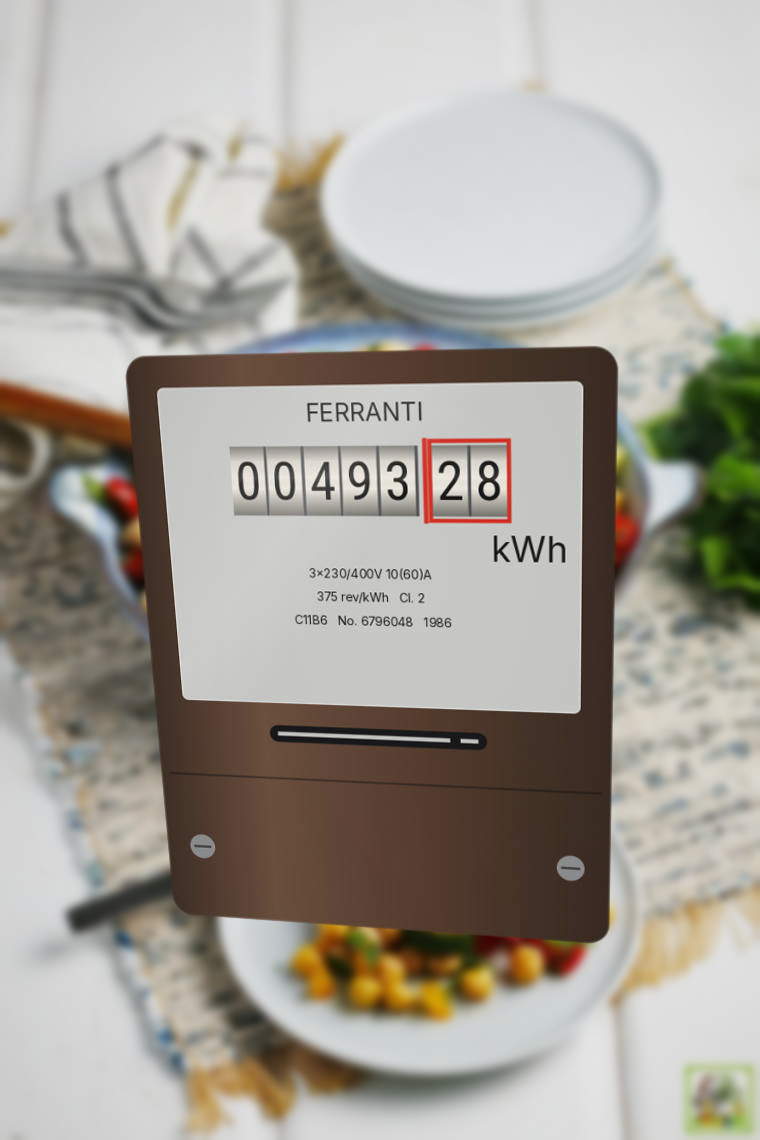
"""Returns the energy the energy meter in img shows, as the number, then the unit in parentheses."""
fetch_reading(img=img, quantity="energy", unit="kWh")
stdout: 493.28 (kWh)
